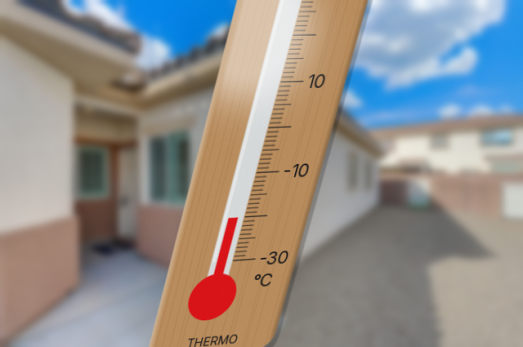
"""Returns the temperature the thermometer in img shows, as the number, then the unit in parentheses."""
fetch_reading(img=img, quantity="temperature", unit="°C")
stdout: -20 (°C)
